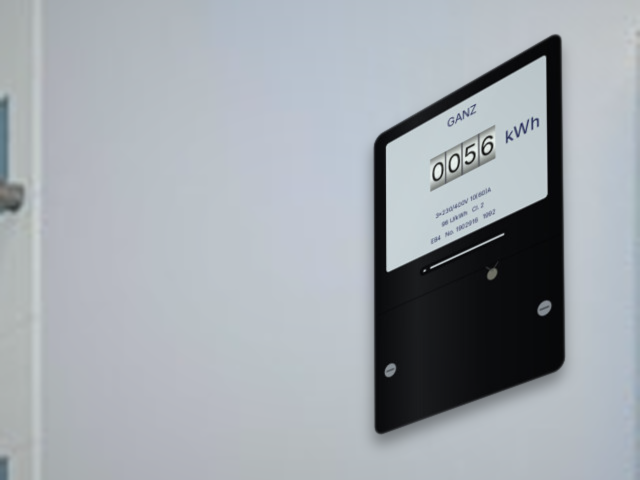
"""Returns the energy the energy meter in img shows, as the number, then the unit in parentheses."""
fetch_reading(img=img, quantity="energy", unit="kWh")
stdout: 56 (kWh)
